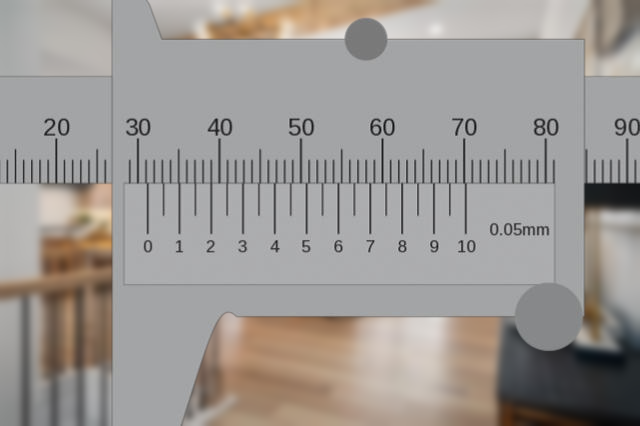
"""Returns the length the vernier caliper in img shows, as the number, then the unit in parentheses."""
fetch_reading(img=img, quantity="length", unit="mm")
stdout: 31.2 (mm)
